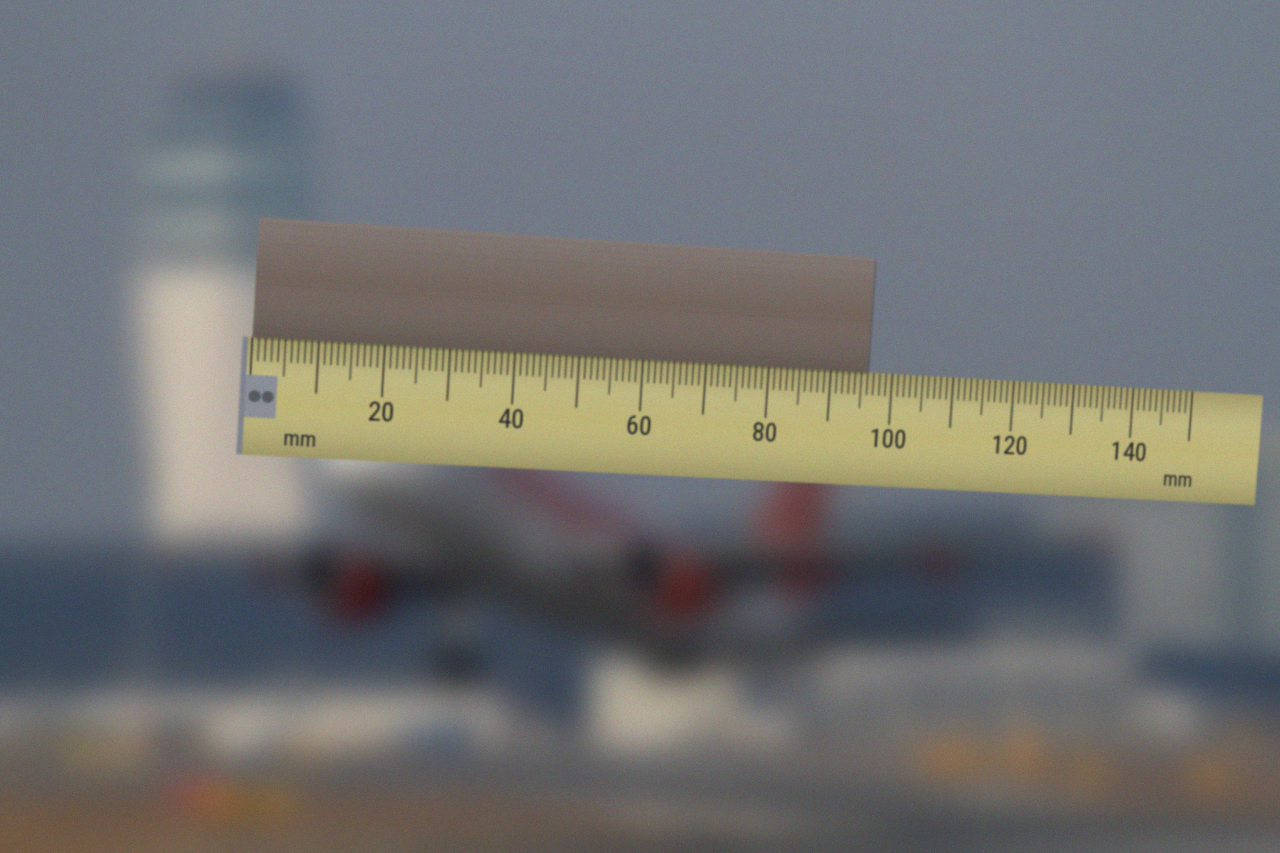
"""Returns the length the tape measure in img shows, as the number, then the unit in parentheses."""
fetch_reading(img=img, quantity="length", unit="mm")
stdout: 96 (mm)
